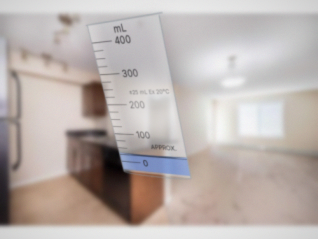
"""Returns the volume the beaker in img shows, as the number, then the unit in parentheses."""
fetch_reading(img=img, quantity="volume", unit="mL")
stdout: 25 (mL)
